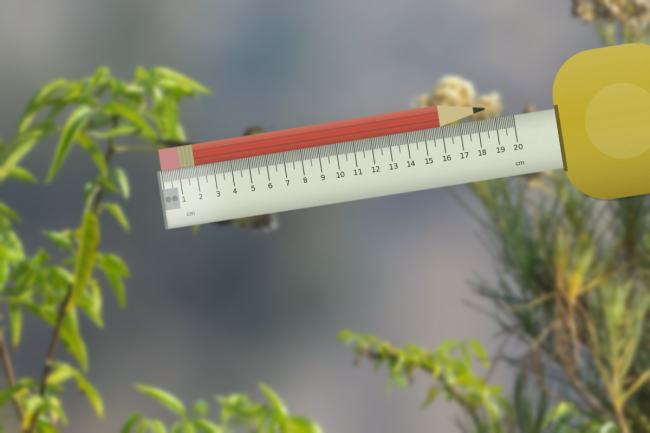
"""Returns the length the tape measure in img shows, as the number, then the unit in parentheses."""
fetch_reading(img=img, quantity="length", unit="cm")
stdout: 18.5 (cm)
